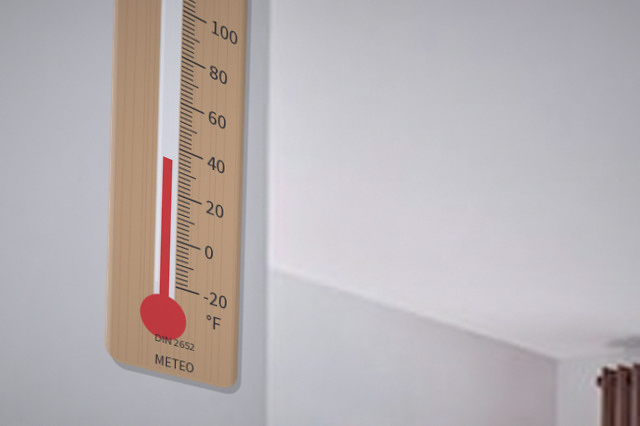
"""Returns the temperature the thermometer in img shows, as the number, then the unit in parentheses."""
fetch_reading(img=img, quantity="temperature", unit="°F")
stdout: 34 (°F)
